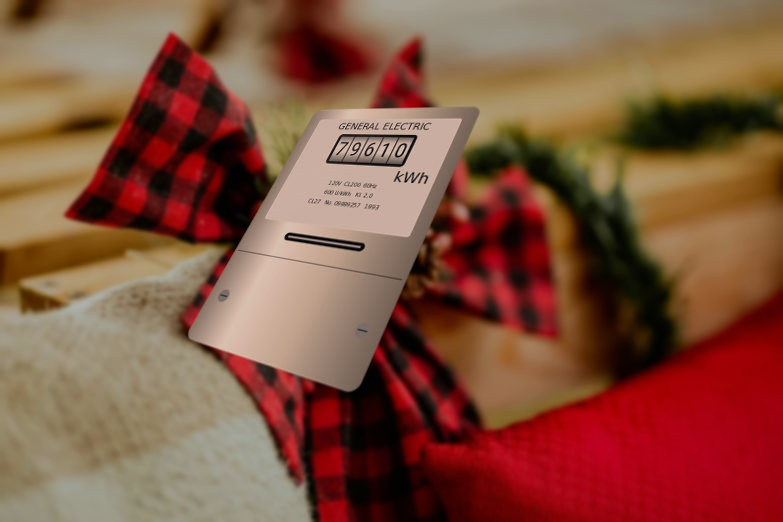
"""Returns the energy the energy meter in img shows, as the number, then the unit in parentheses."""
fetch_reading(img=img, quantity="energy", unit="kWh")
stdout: 79610 (kWh)
